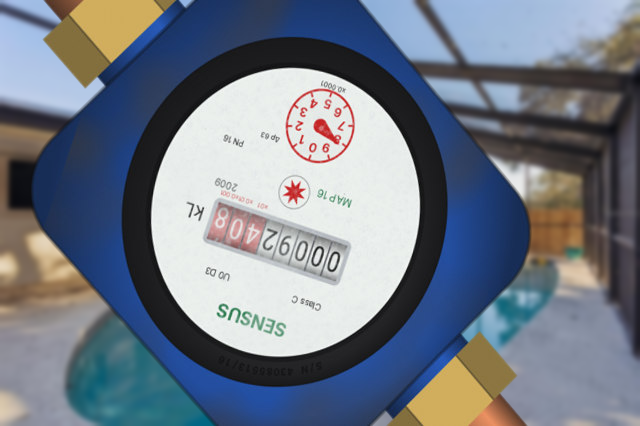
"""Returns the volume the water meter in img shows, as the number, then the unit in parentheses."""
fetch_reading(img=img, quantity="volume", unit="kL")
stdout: 92.4078 (kL)
